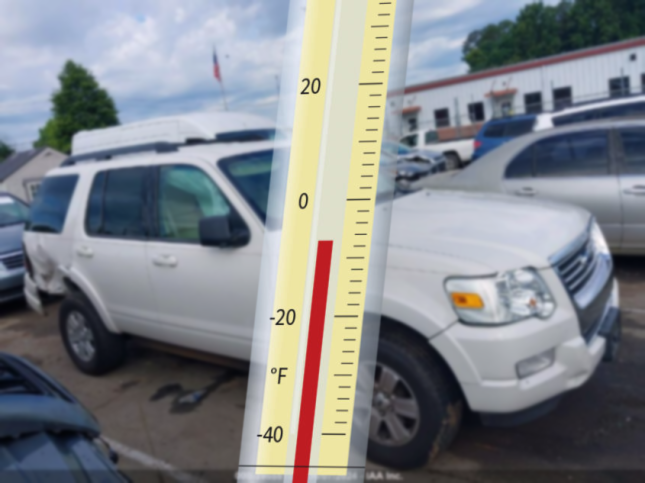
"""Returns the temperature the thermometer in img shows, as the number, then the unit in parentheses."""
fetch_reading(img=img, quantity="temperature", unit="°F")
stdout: -7 (°F)
